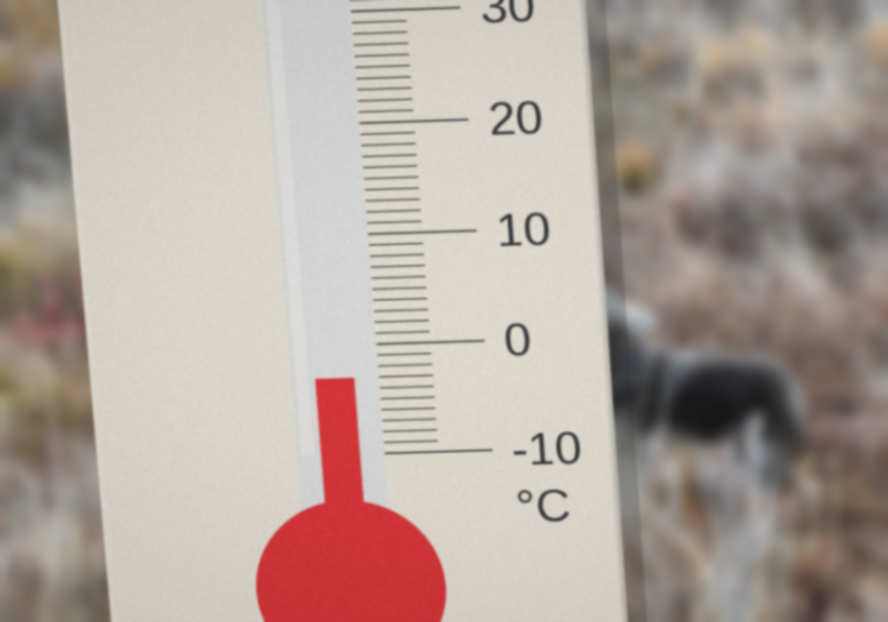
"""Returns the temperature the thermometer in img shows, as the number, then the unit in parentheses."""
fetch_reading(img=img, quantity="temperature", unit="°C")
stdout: -3 (°C)
